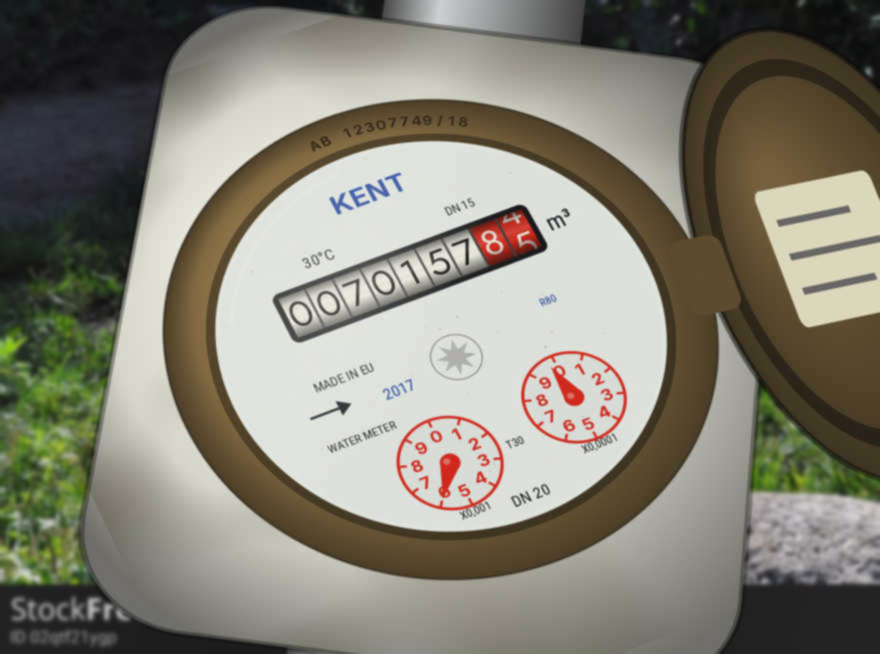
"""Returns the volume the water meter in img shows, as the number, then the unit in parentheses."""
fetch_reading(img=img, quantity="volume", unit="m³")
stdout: 70157.8459 (m³)
